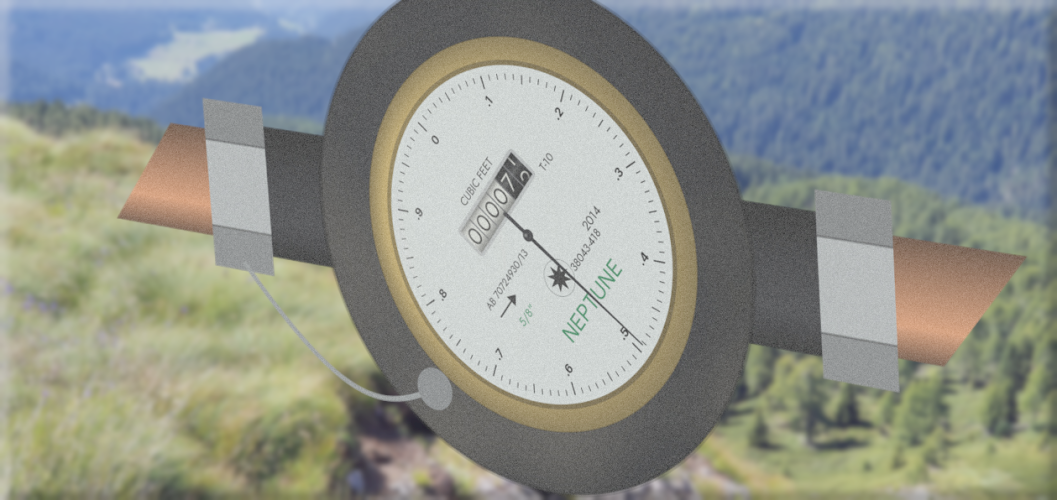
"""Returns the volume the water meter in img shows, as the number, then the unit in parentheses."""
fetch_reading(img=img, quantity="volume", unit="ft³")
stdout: 71.49 (ft³)
